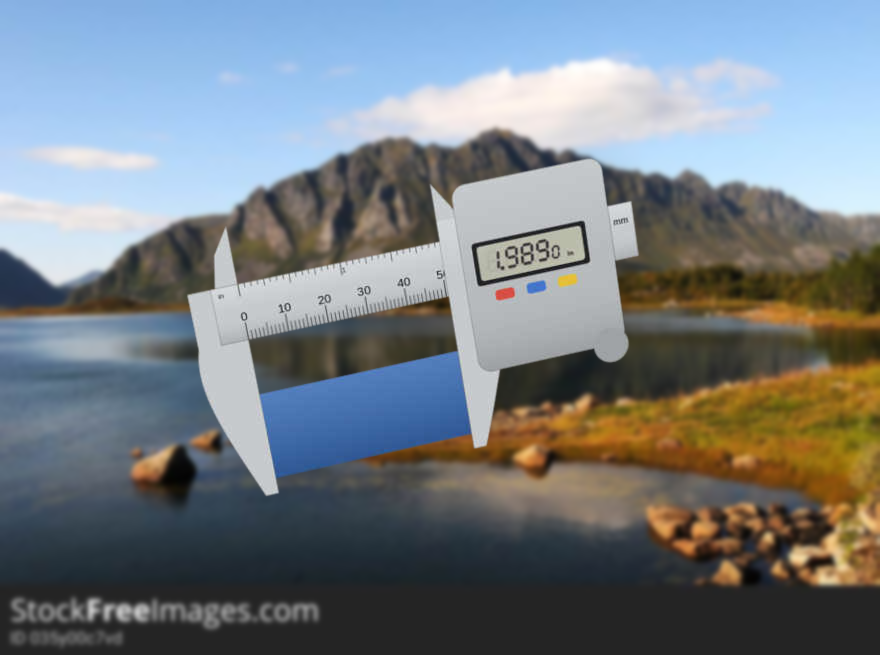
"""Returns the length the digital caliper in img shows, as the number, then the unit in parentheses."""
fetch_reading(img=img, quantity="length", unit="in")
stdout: 1.9890 (in)
